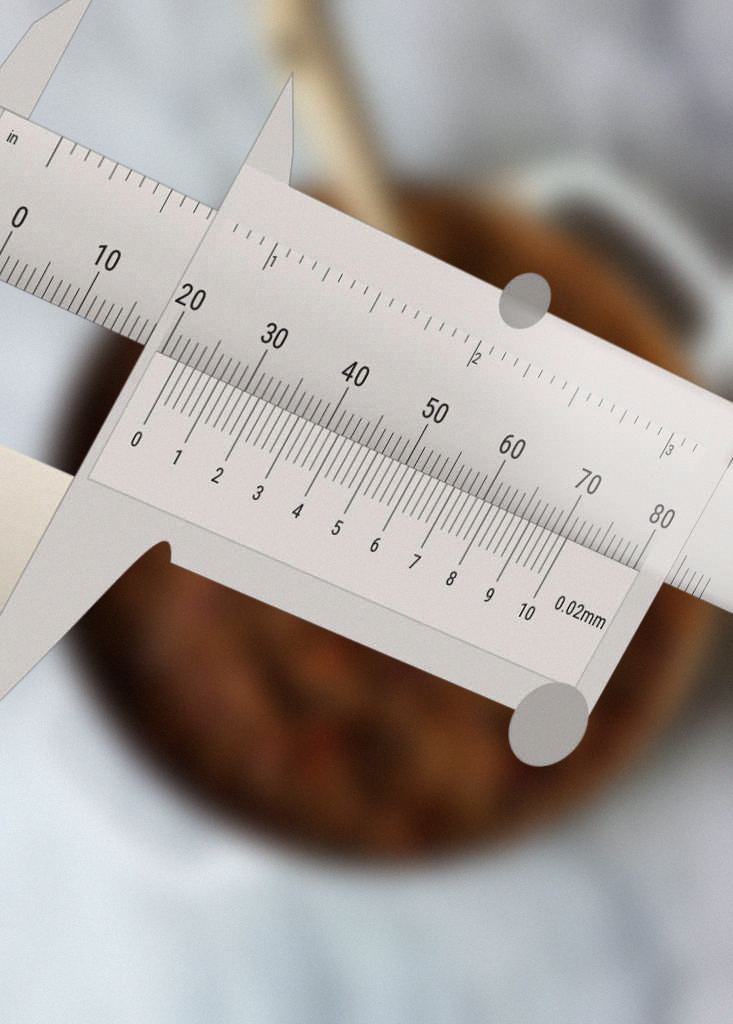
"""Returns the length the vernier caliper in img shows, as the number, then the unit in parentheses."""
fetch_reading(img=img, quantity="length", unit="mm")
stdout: 22.0 (mm)
